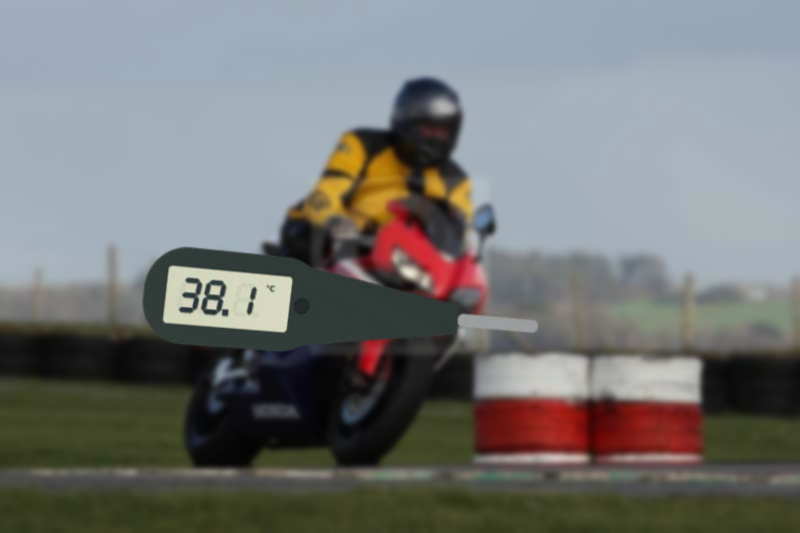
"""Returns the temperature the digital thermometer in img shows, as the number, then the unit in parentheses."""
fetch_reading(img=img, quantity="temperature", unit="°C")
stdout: 38.1 (°C)
